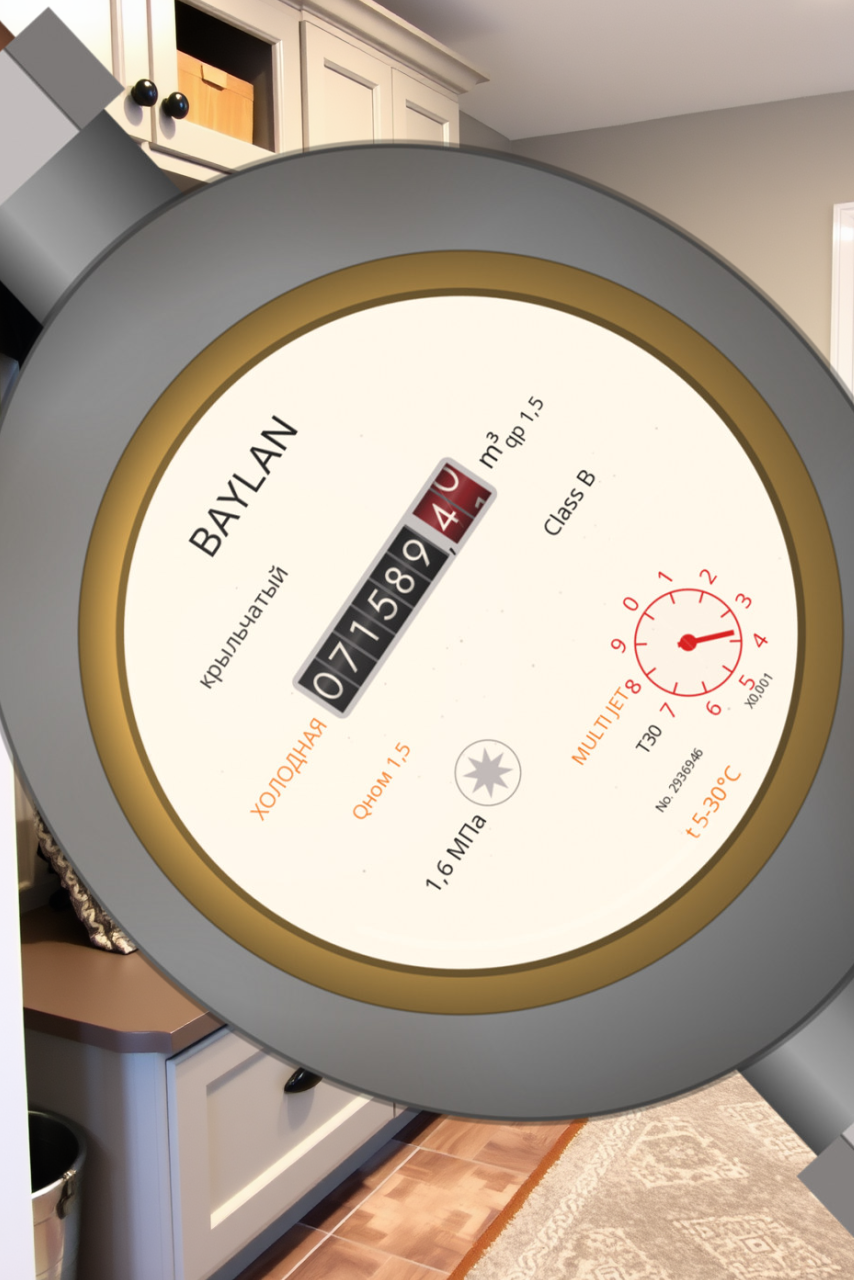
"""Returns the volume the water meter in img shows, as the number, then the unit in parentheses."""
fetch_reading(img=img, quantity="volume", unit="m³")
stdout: 71589.403 (m³)
